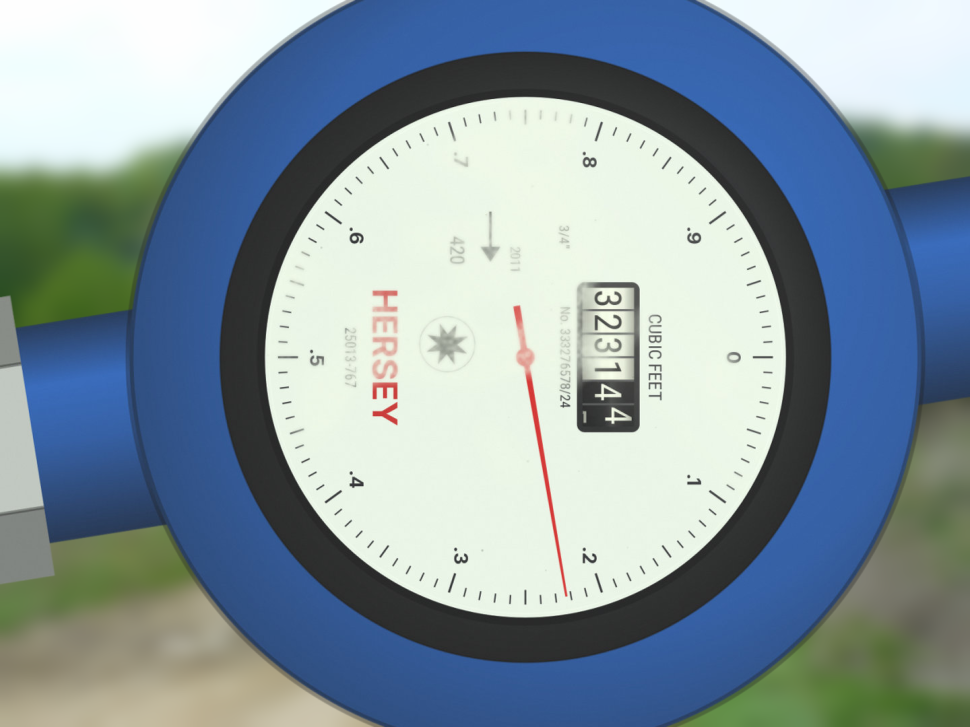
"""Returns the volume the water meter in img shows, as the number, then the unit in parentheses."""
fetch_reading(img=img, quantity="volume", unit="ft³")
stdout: 323144.22 (ft³)
